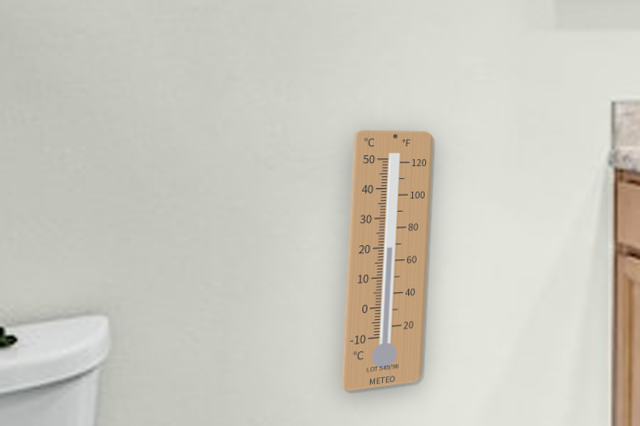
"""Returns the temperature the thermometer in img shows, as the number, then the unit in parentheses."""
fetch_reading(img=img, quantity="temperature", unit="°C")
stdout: 20 (°C)
